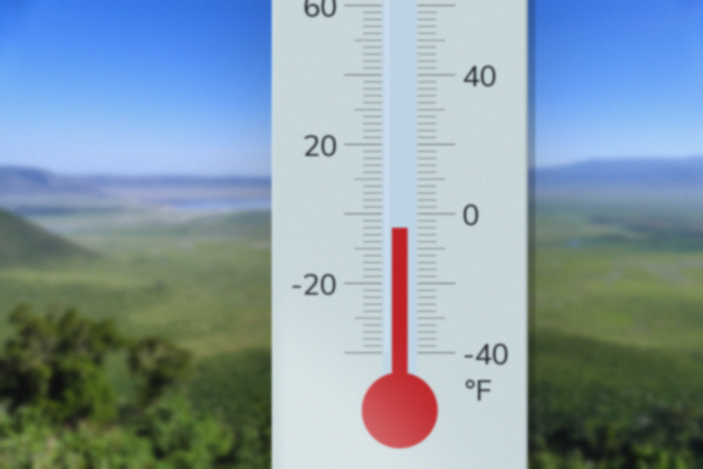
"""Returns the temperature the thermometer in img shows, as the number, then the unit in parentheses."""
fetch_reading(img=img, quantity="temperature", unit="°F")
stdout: -4 (°F)
